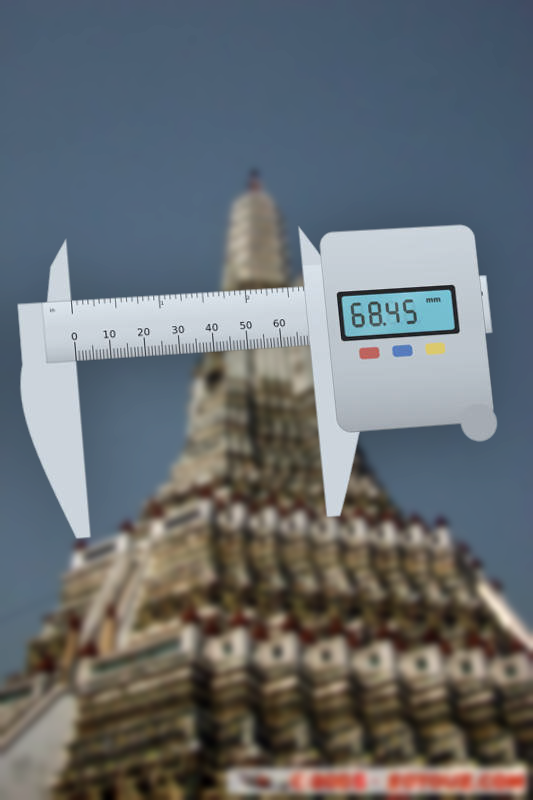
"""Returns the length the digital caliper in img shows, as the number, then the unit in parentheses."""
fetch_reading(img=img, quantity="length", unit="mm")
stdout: 68.45 (mm)
